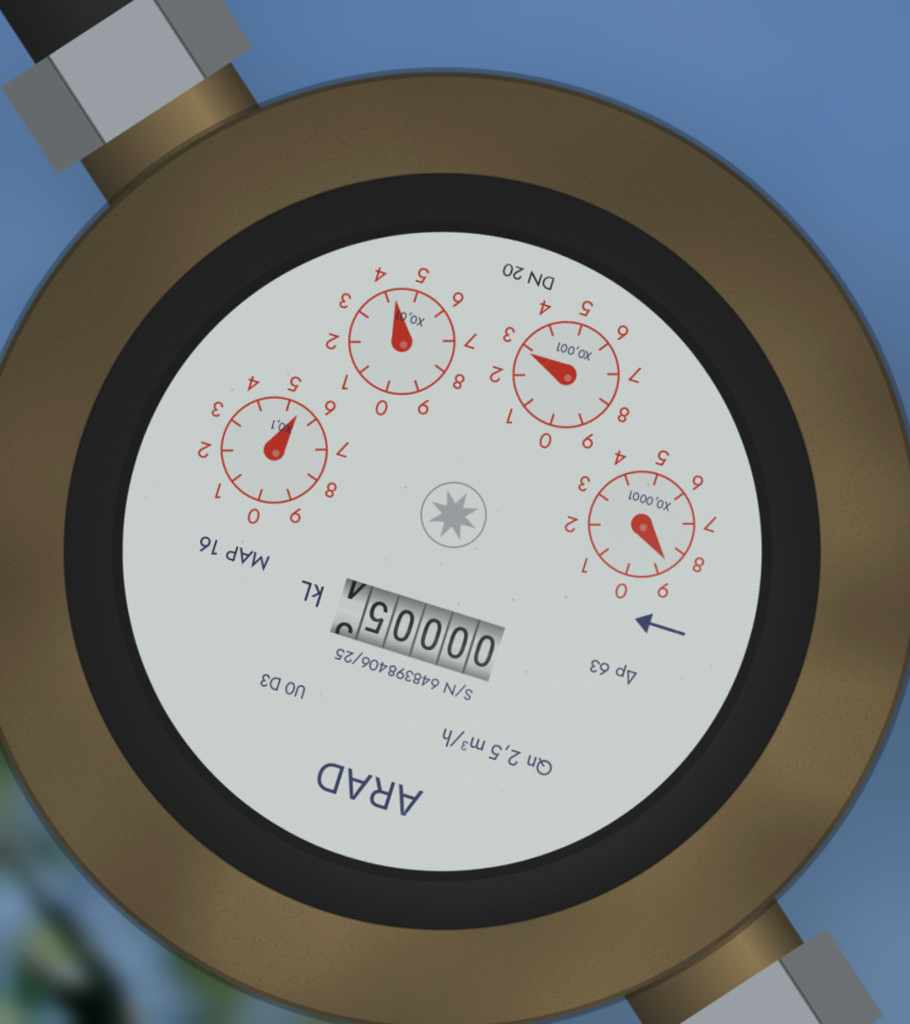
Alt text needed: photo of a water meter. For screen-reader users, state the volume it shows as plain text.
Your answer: 53.5428 kL
